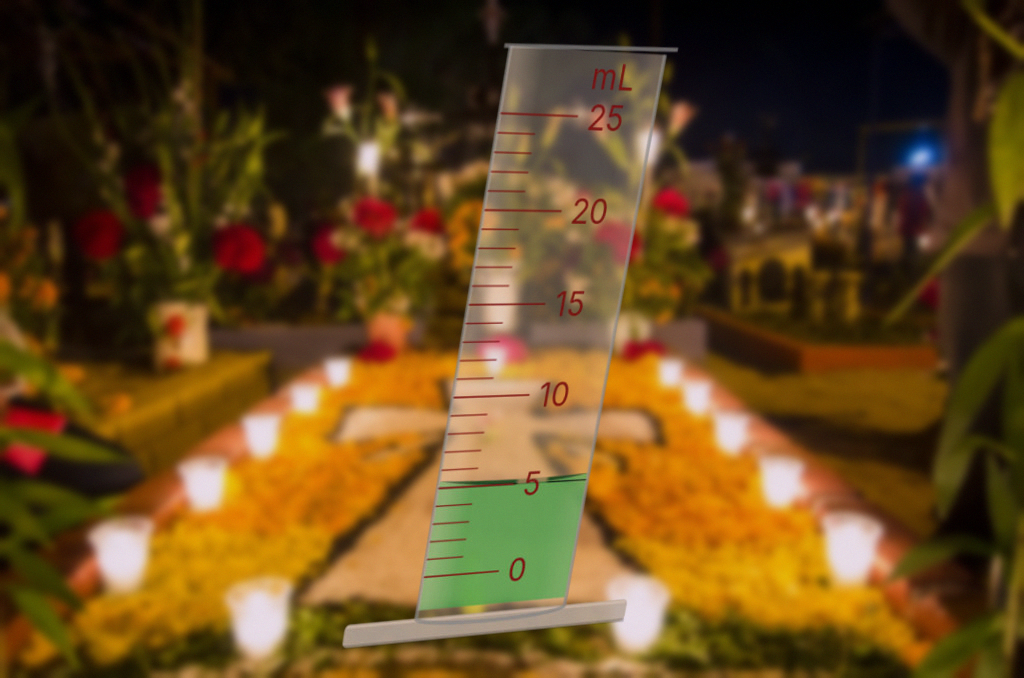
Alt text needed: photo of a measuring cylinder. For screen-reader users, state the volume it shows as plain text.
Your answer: 5 mL
